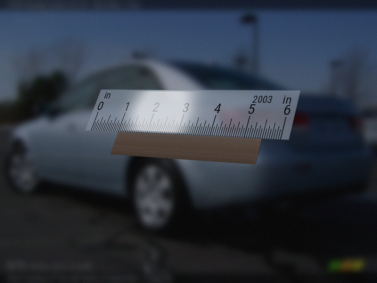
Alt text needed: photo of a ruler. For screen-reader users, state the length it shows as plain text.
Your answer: 4.5 in
